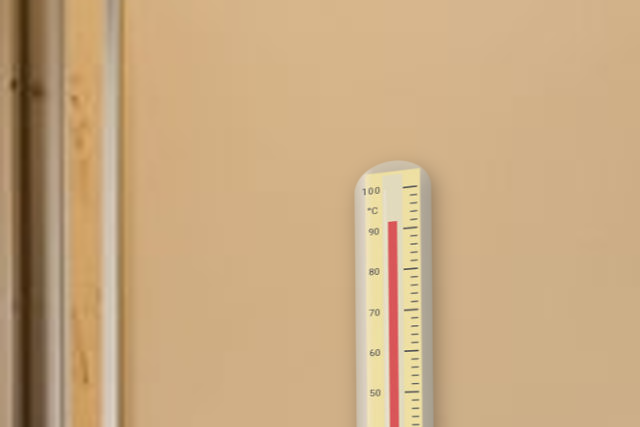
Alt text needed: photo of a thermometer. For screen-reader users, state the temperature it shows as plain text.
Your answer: 92 °C
